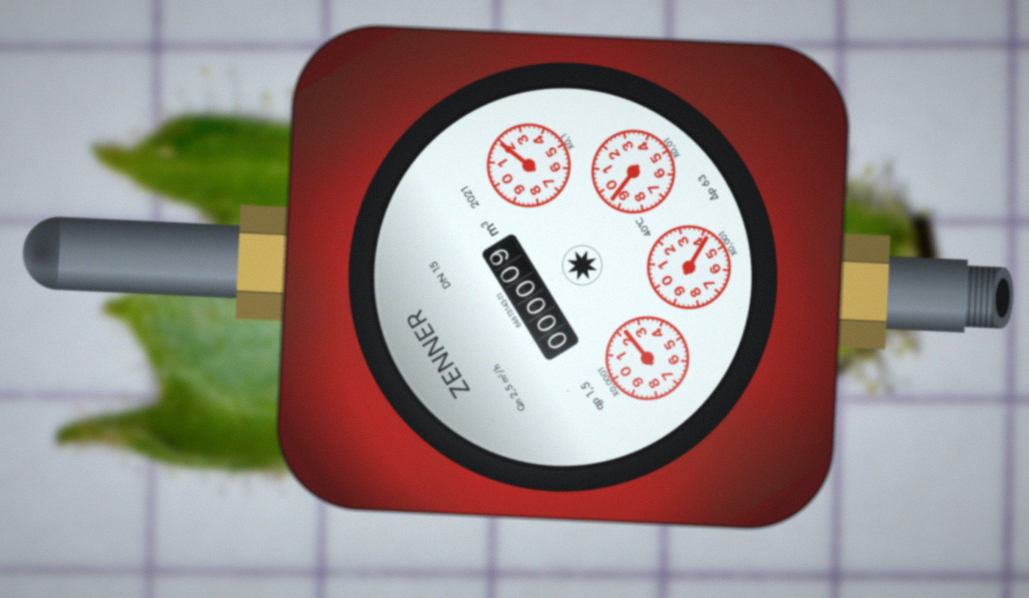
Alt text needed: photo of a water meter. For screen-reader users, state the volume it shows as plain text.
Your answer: 9.1942 m³
